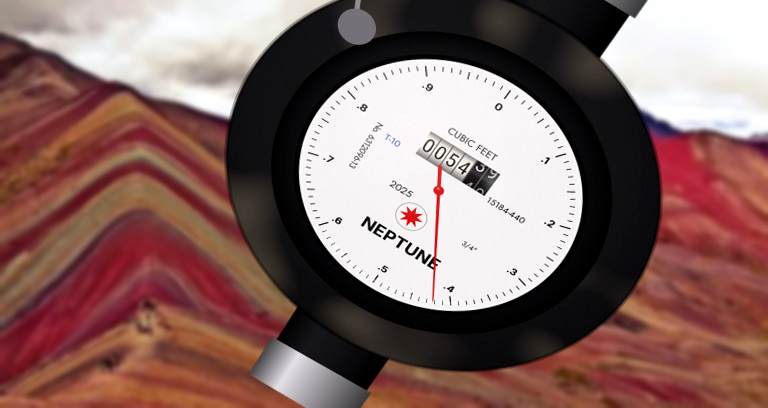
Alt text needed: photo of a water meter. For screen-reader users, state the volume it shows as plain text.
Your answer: 5439.42 ft³
